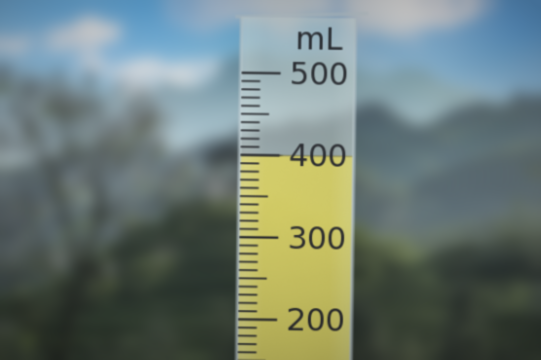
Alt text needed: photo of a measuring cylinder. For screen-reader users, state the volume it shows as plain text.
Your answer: 400 mL
